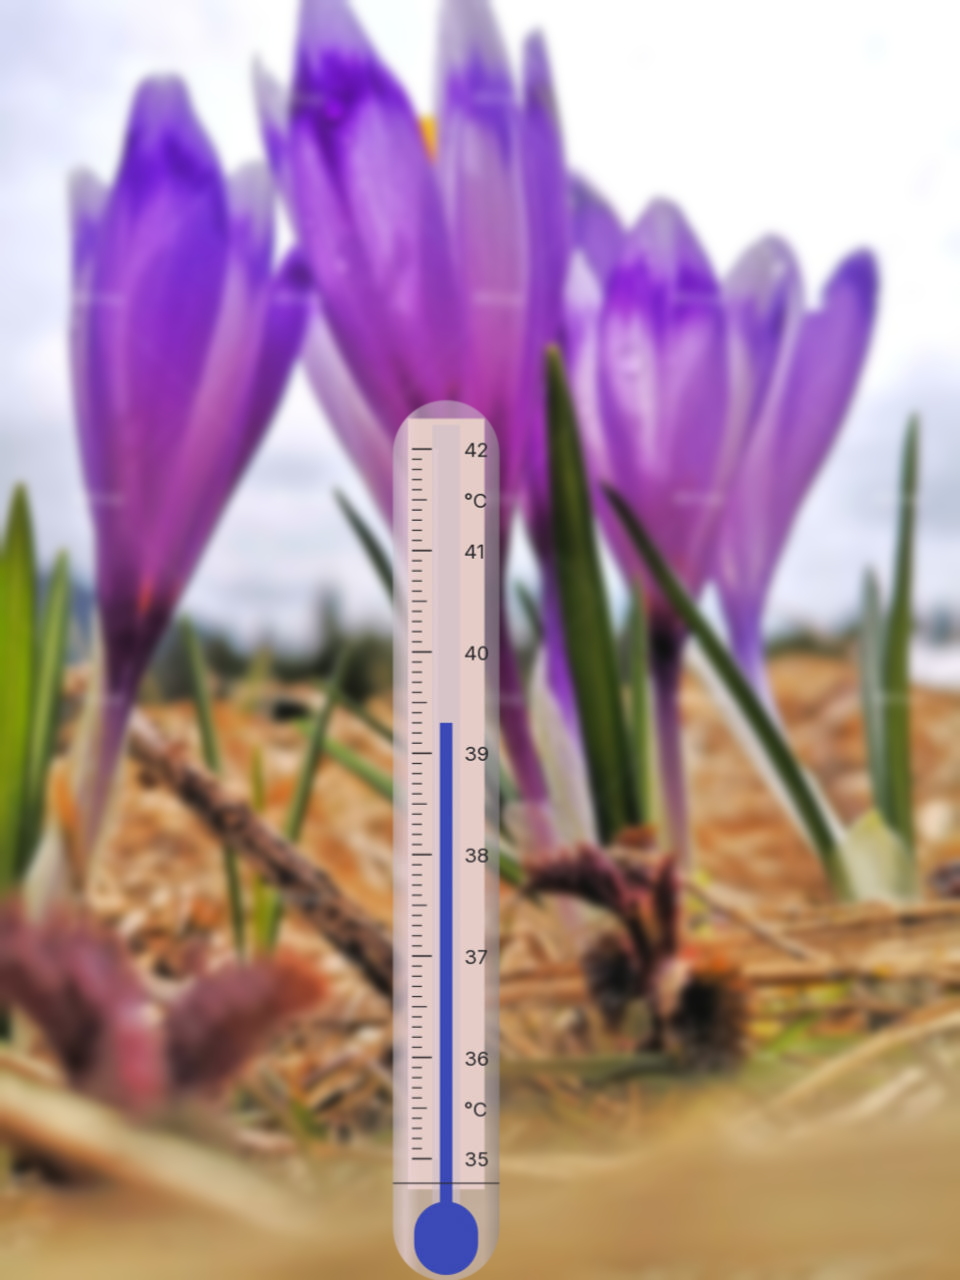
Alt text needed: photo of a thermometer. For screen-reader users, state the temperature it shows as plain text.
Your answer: 39.3 °C
